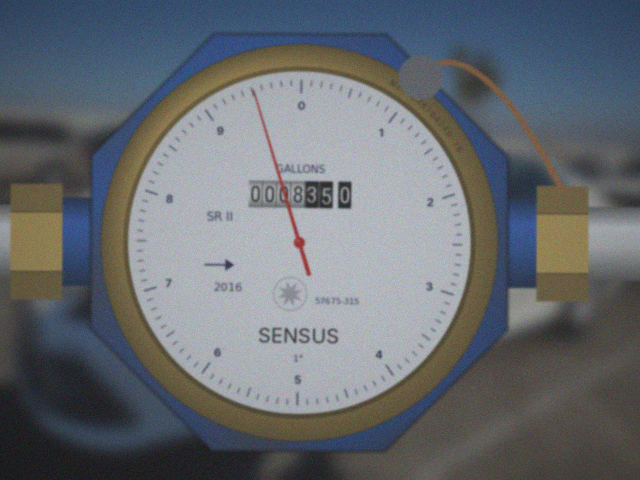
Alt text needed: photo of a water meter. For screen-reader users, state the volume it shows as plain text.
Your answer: 8349.5 gal
